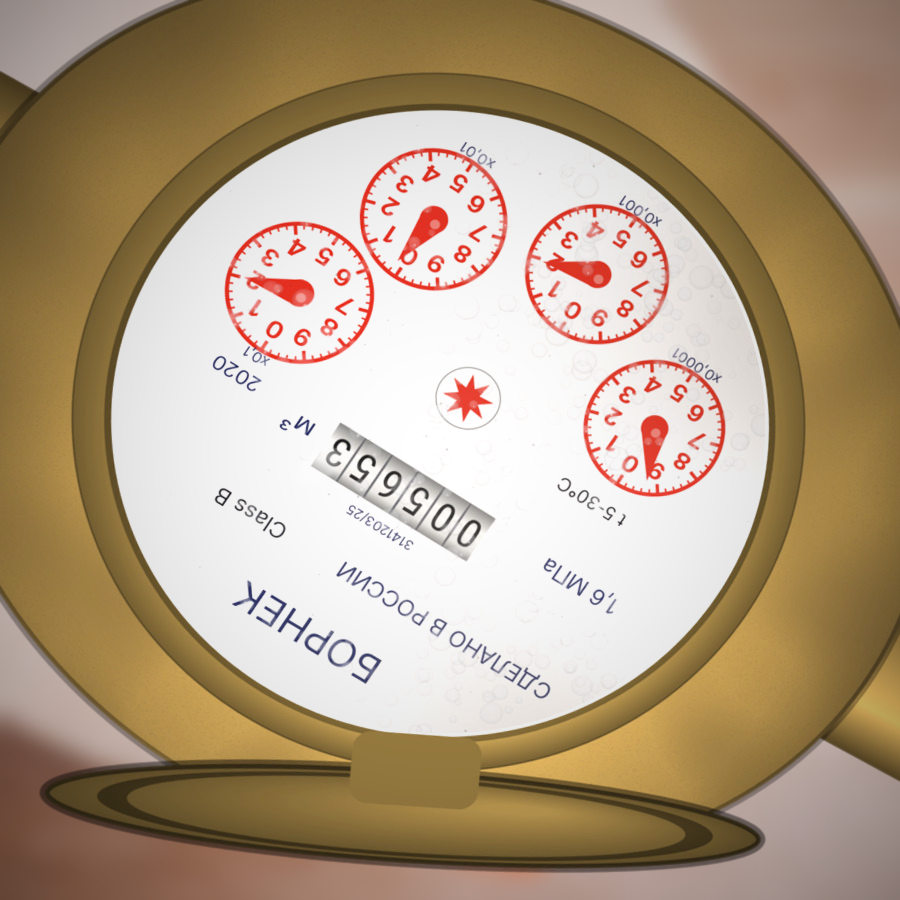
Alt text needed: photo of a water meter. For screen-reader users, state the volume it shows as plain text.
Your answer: 5653.2019 m³
